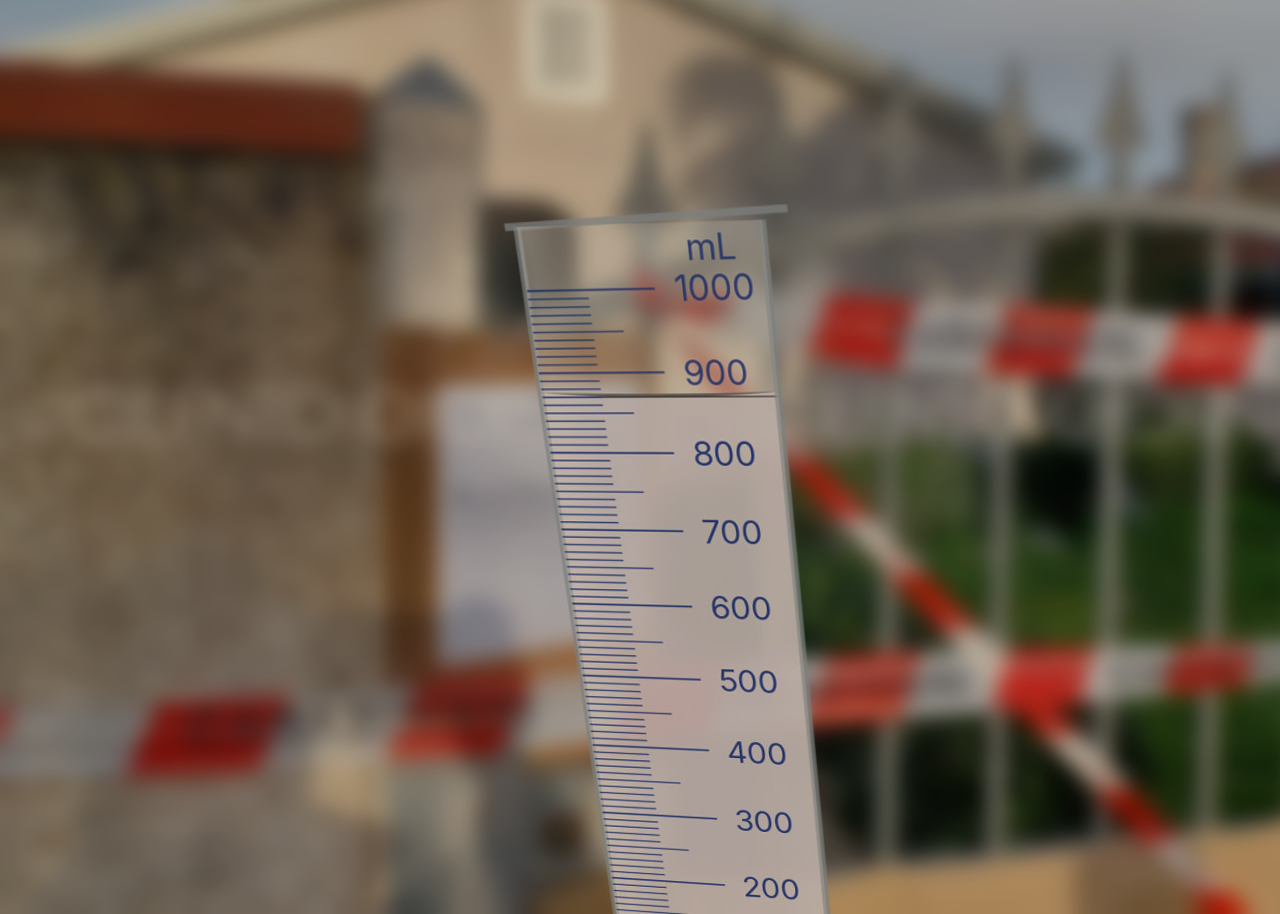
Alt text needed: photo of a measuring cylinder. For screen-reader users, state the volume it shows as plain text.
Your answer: 870 mL
